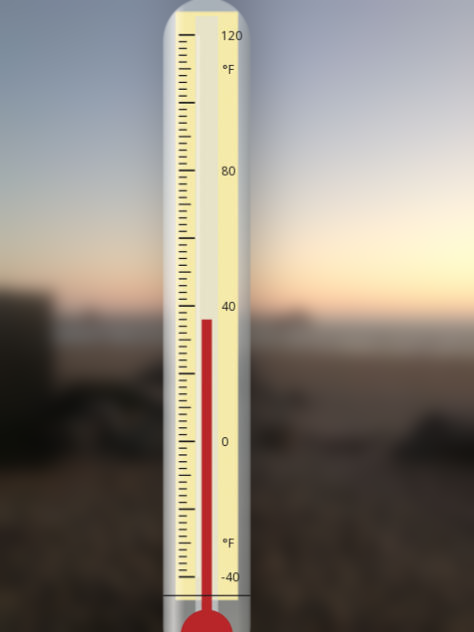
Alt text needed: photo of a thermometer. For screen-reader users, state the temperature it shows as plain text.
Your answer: 36 °F
